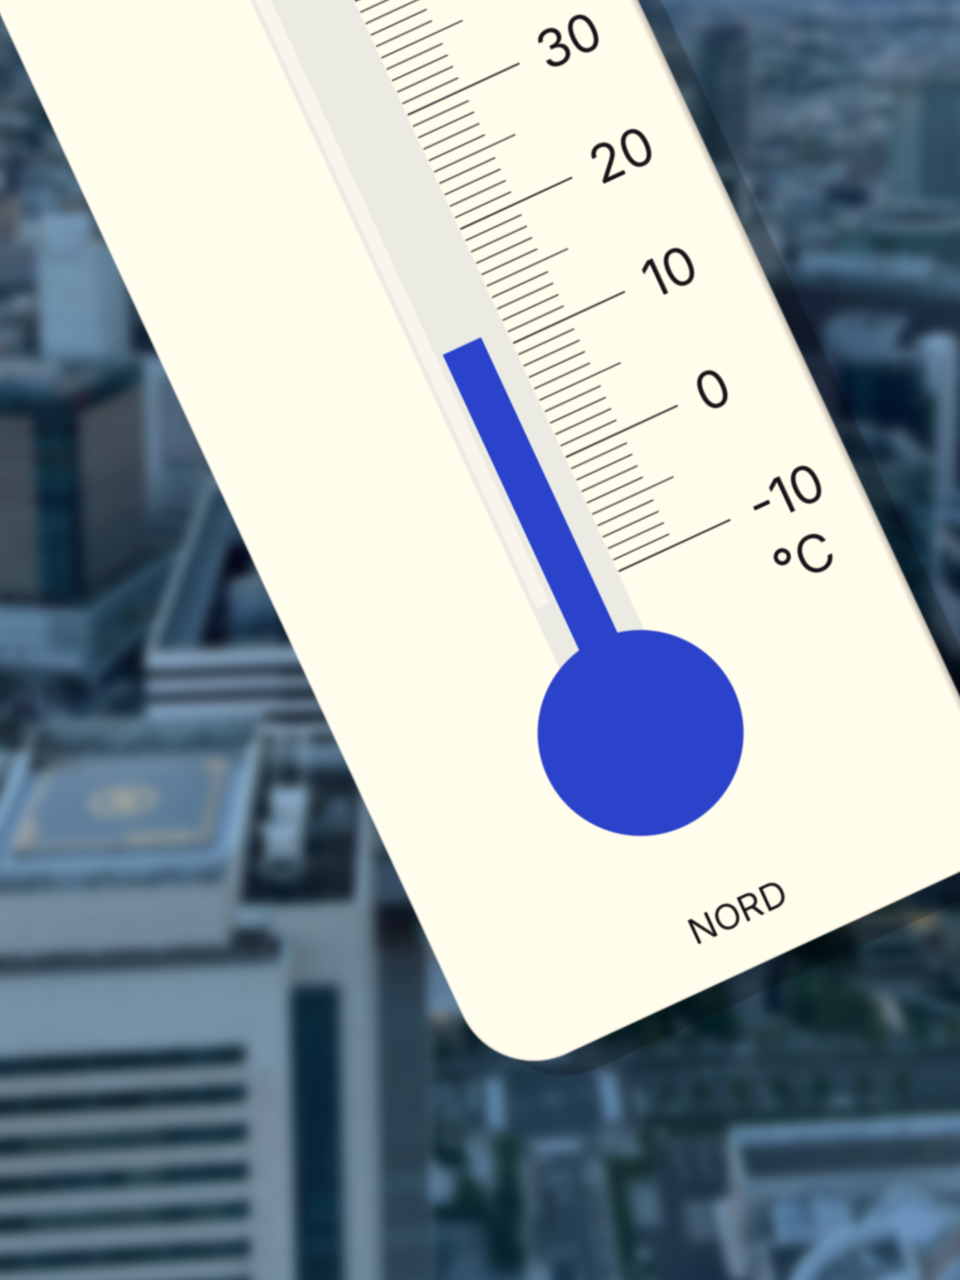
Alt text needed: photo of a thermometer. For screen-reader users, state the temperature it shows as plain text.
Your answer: 11.5 °C
